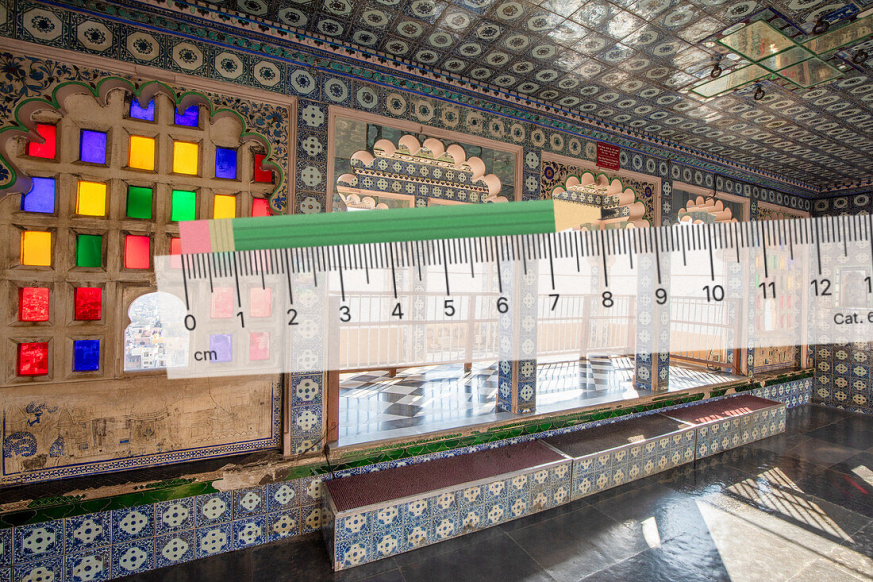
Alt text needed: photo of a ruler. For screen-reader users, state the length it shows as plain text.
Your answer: 8.3 cm
